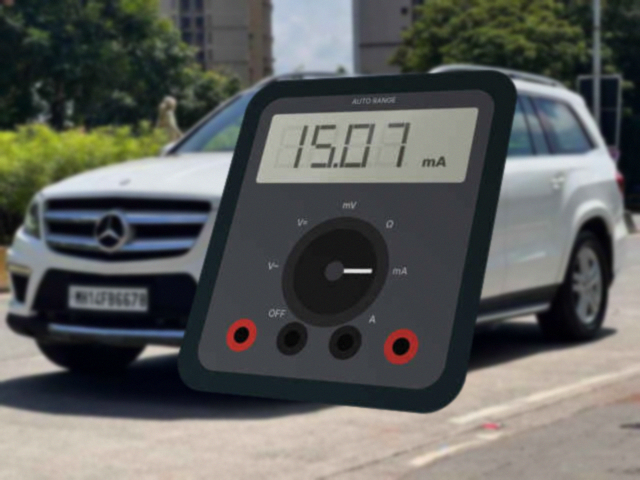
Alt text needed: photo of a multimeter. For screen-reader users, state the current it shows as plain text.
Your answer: 15.07 mA
